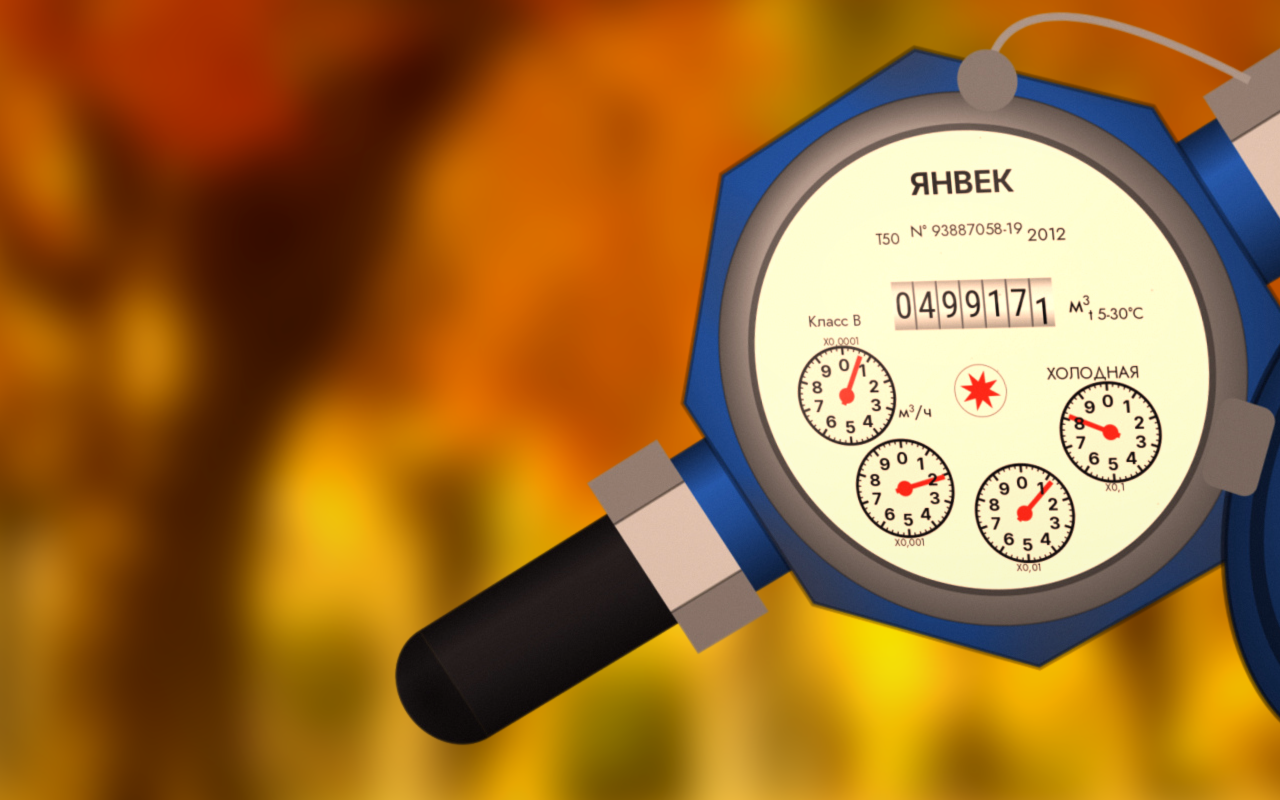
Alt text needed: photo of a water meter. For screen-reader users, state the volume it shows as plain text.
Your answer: 499170.8120 m³
